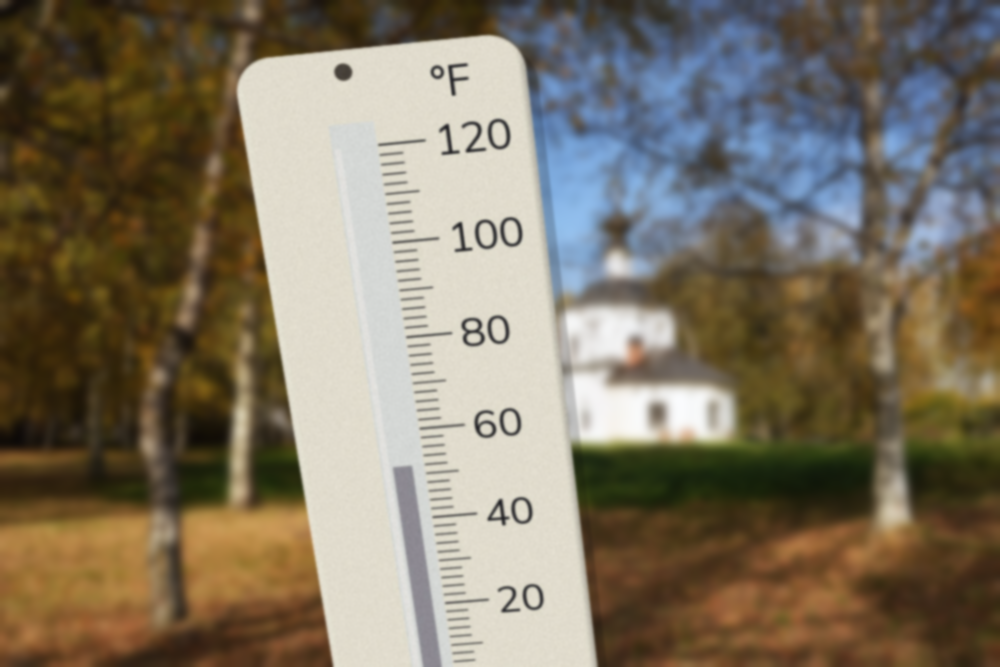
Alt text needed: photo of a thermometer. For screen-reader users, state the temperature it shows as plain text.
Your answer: 52 °F
